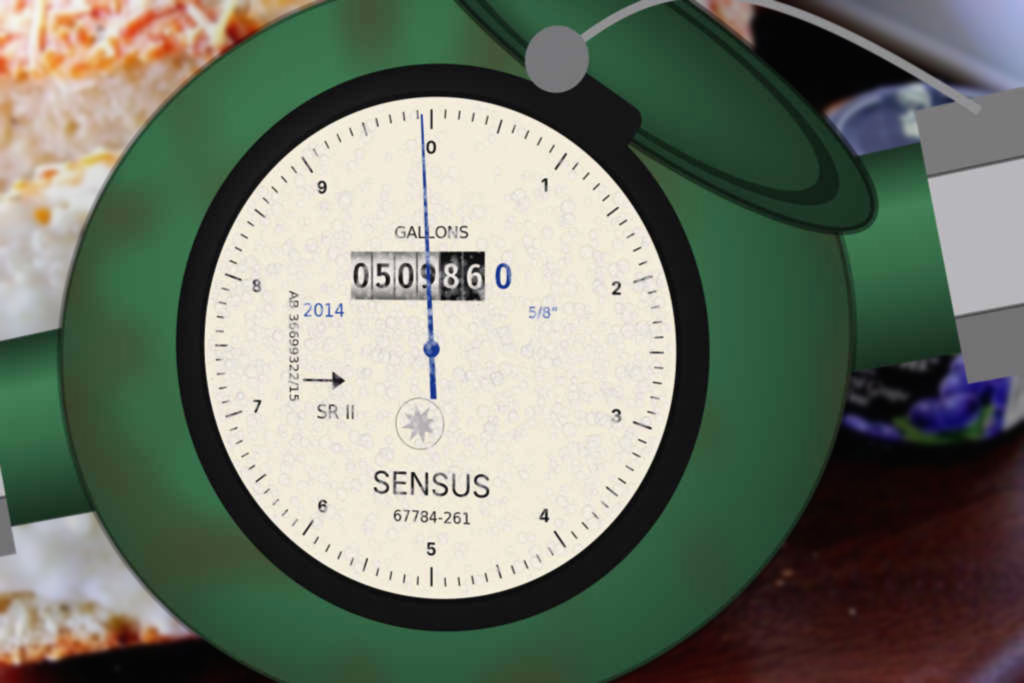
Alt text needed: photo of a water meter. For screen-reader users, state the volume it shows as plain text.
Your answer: 509859.9 gal
